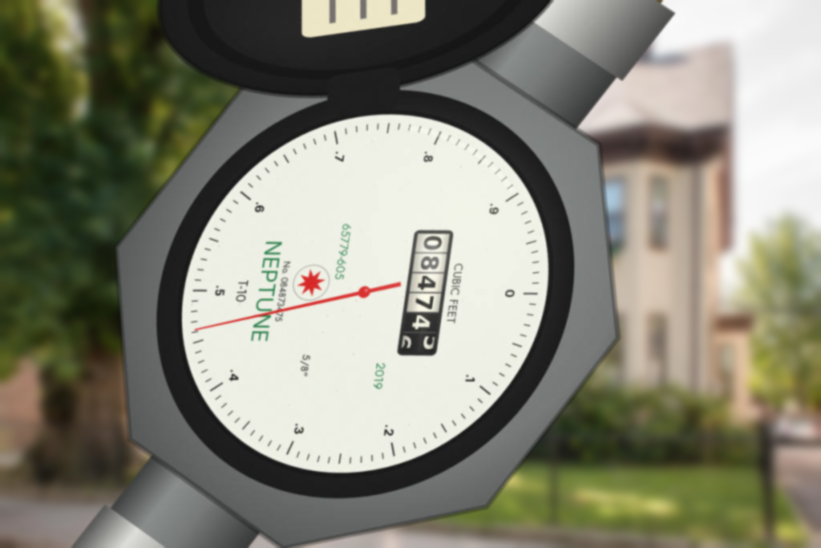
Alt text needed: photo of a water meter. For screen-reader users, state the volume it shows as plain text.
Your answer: 84745.46 ft³
